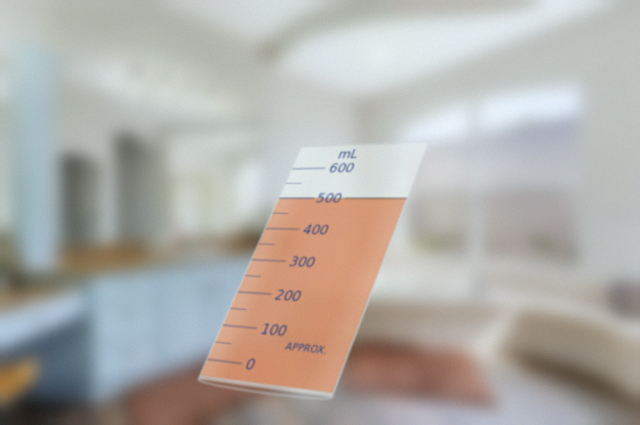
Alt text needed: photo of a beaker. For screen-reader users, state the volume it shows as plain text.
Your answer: 500 mL
